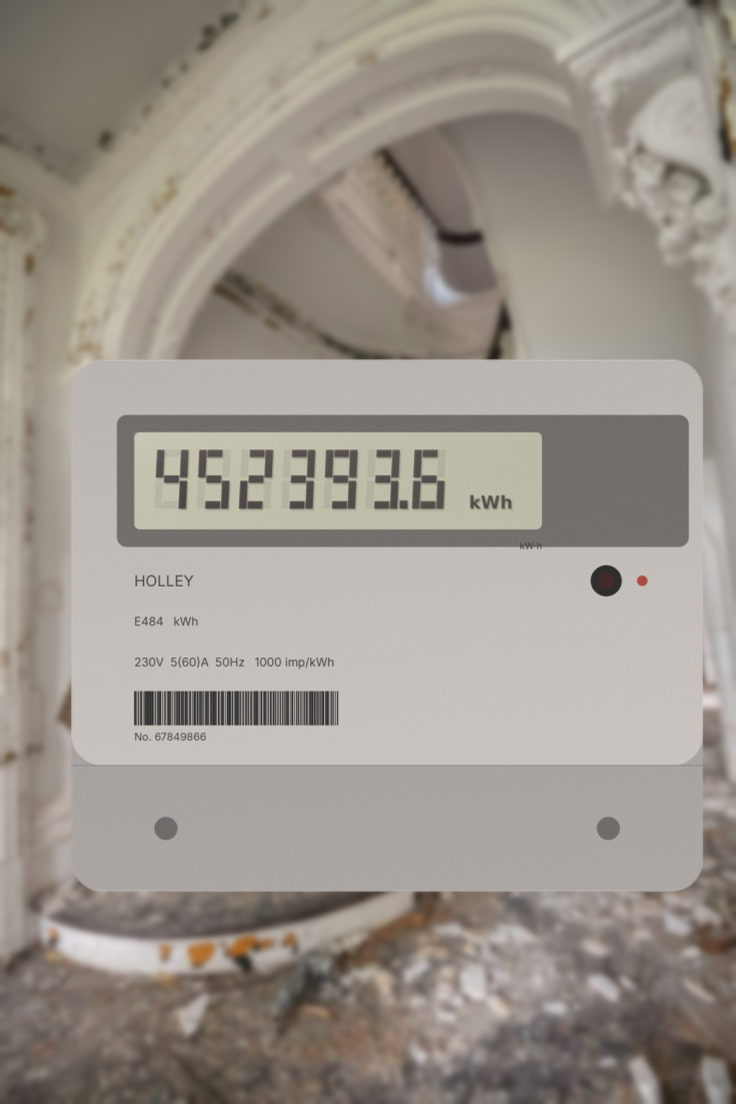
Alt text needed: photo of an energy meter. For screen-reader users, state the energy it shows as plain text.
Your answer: 452393.6 kWh
